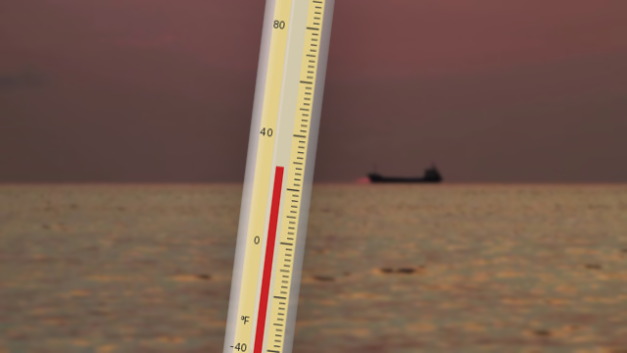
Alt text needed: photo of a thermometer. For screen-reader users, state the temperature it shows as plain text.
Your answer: 28 °F
